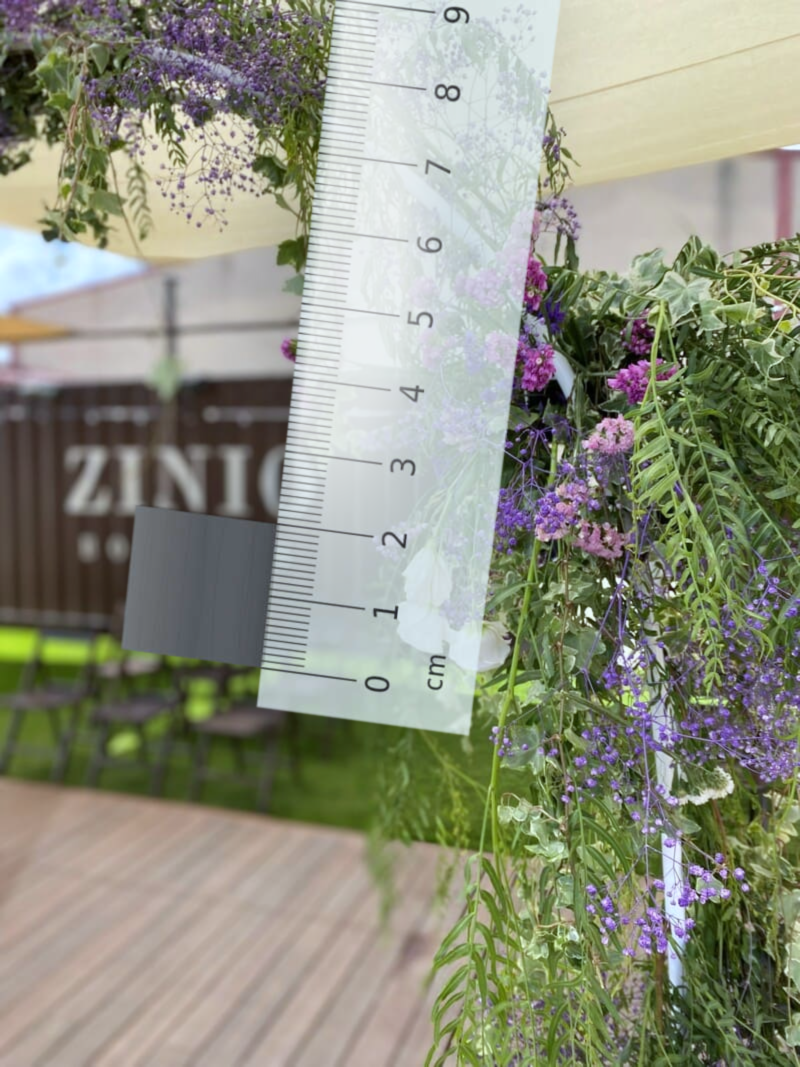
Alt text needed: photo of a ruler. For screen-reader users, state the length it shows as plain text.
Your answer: 2 cm
